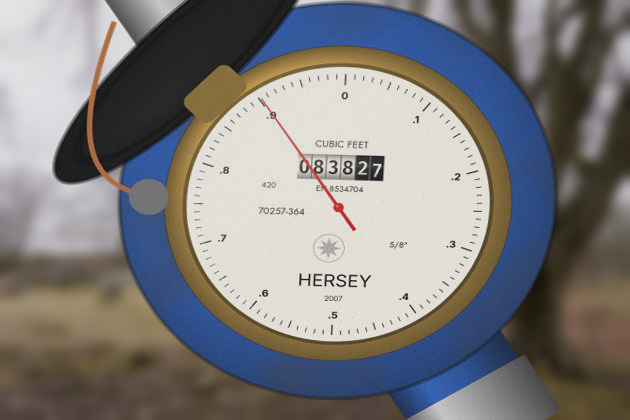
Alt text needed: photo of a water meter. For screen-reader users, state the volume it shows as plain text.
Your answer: 83826.90 ft³
